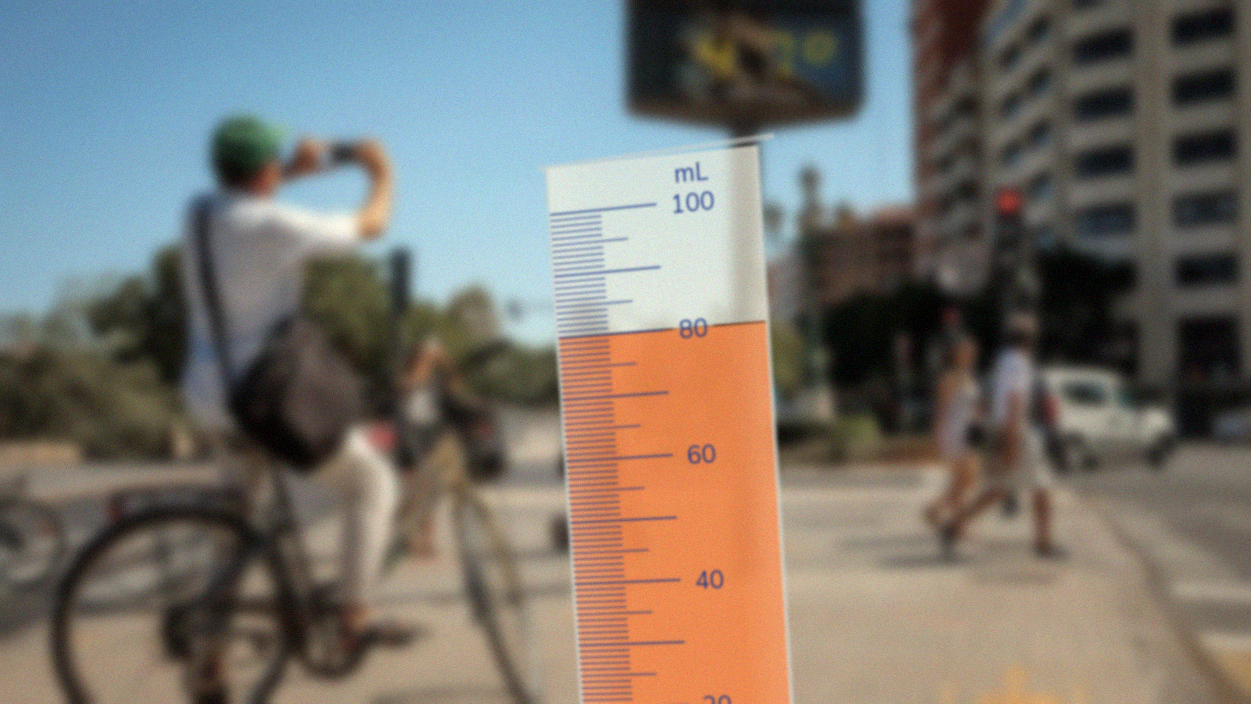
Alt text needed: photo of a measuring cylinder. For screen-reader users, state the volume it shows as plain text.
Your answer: 80 mL
